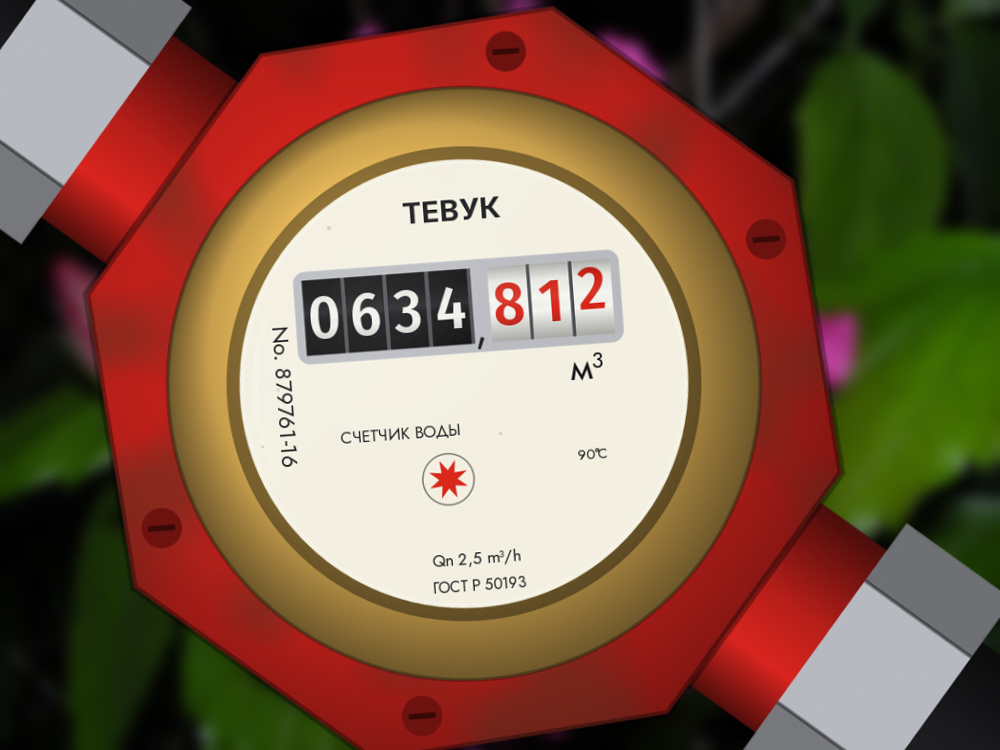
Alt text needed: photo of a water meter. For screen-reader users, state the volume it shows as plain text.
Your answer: 634.812 m³
